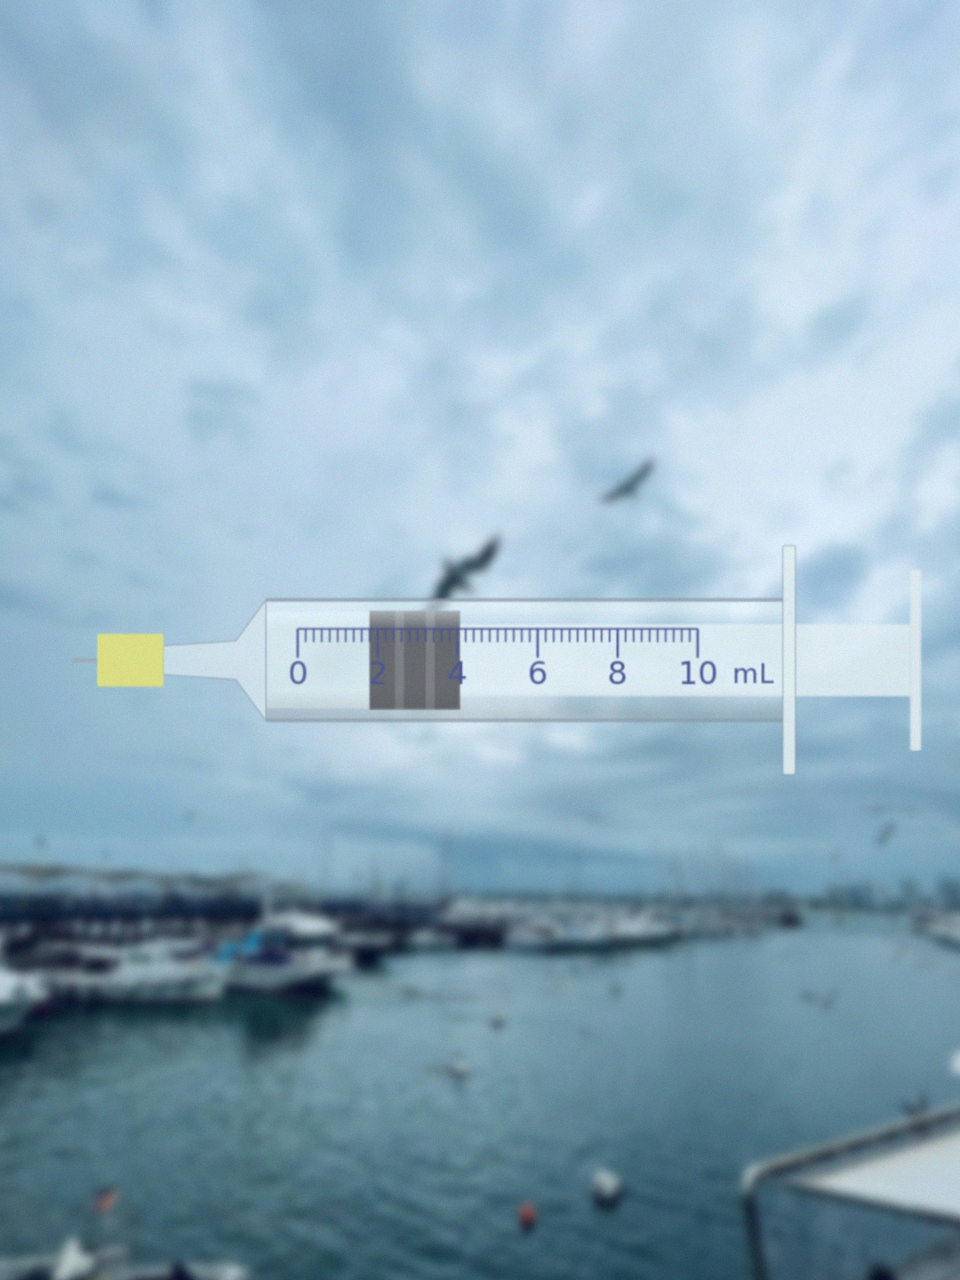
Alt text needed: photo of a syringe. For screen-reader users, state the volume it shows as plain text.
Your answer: 1.8 mL
